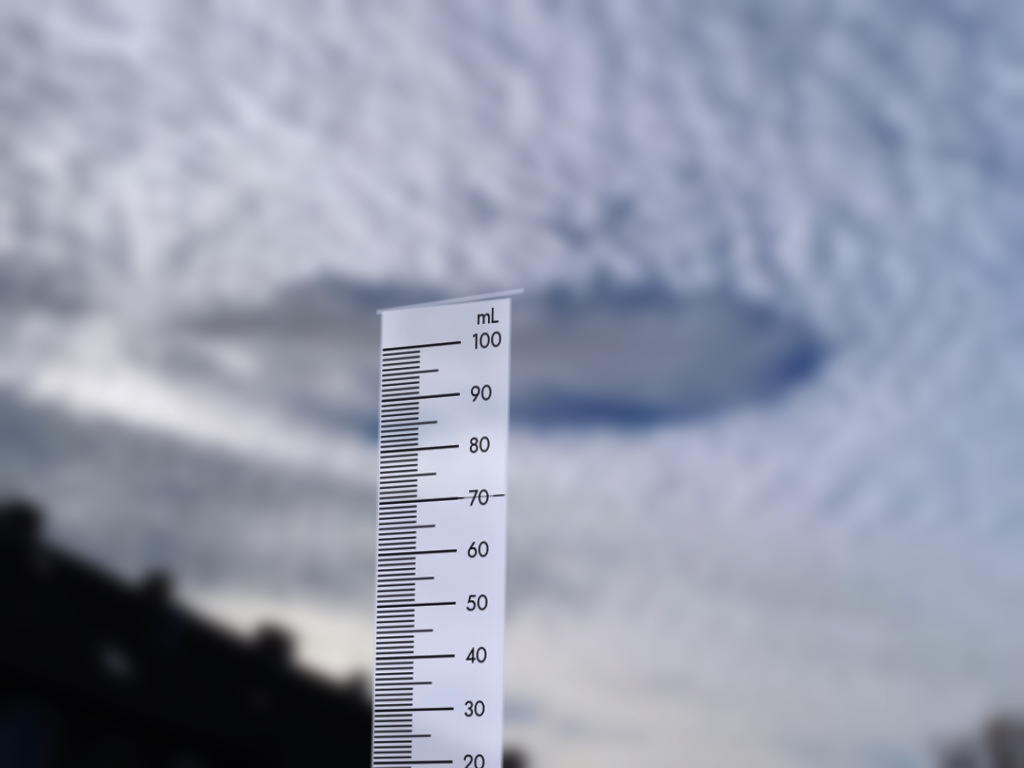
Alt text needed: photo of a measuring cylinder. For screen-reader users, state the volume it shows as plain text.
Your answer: 70 mL
